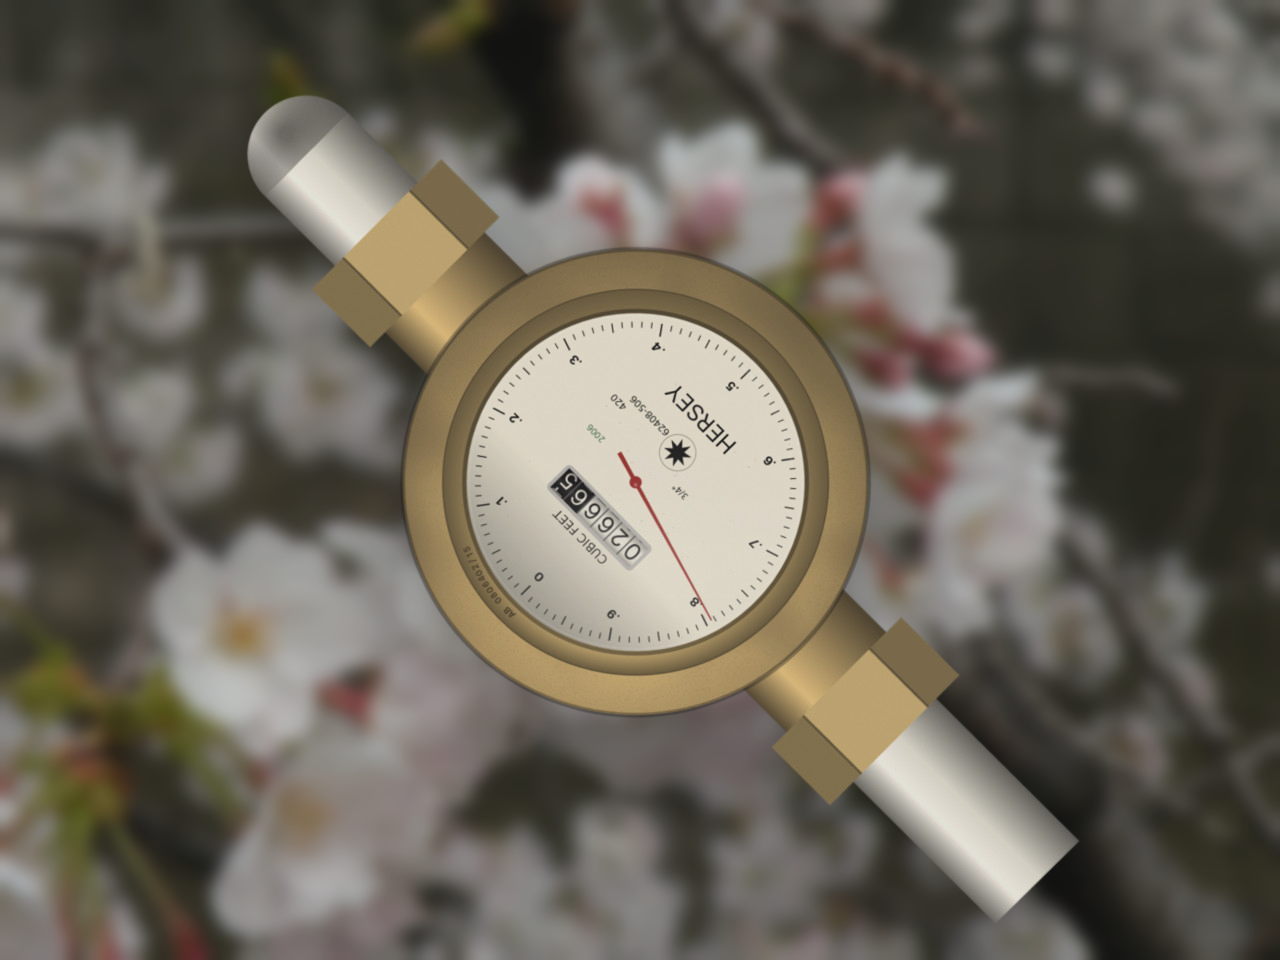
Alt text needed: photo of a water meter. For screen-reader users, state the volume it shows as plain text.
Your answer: 26664.79 ft³
